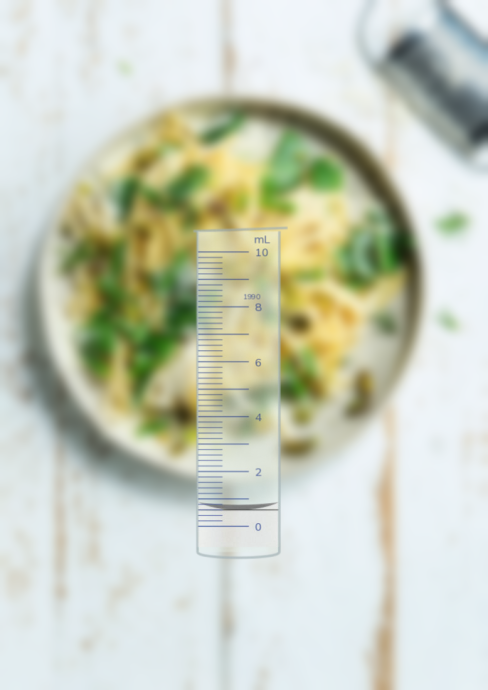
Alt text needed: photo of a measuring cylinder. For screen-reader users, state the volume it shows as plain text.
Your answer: 0.6 mL
